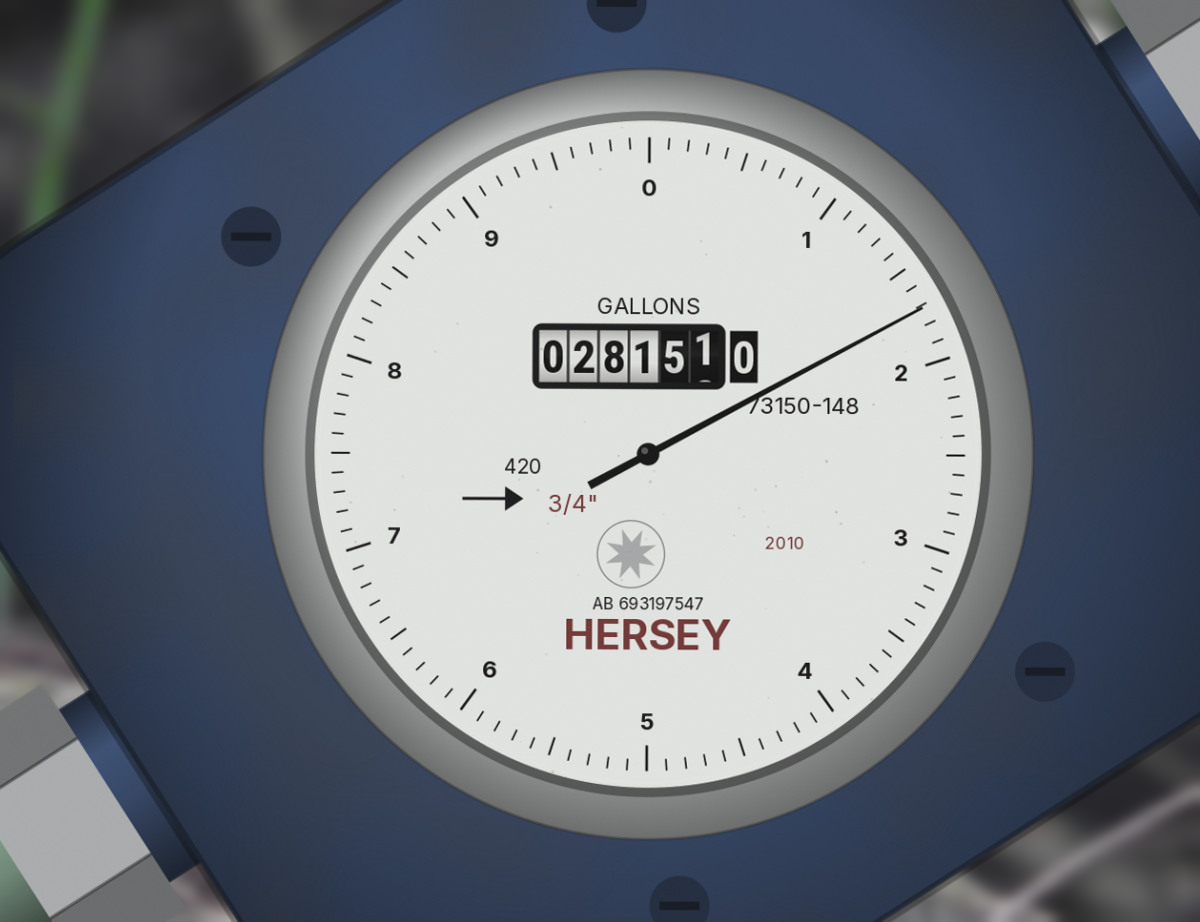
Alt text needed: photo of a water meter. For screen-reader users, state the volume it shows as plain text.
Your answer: 281511.7 gal
